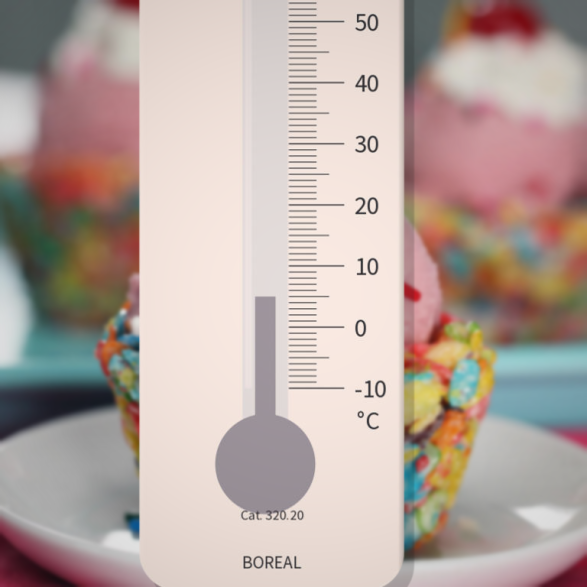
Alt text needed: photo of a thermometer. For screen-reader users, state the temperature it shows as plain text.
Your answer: 5 °C
